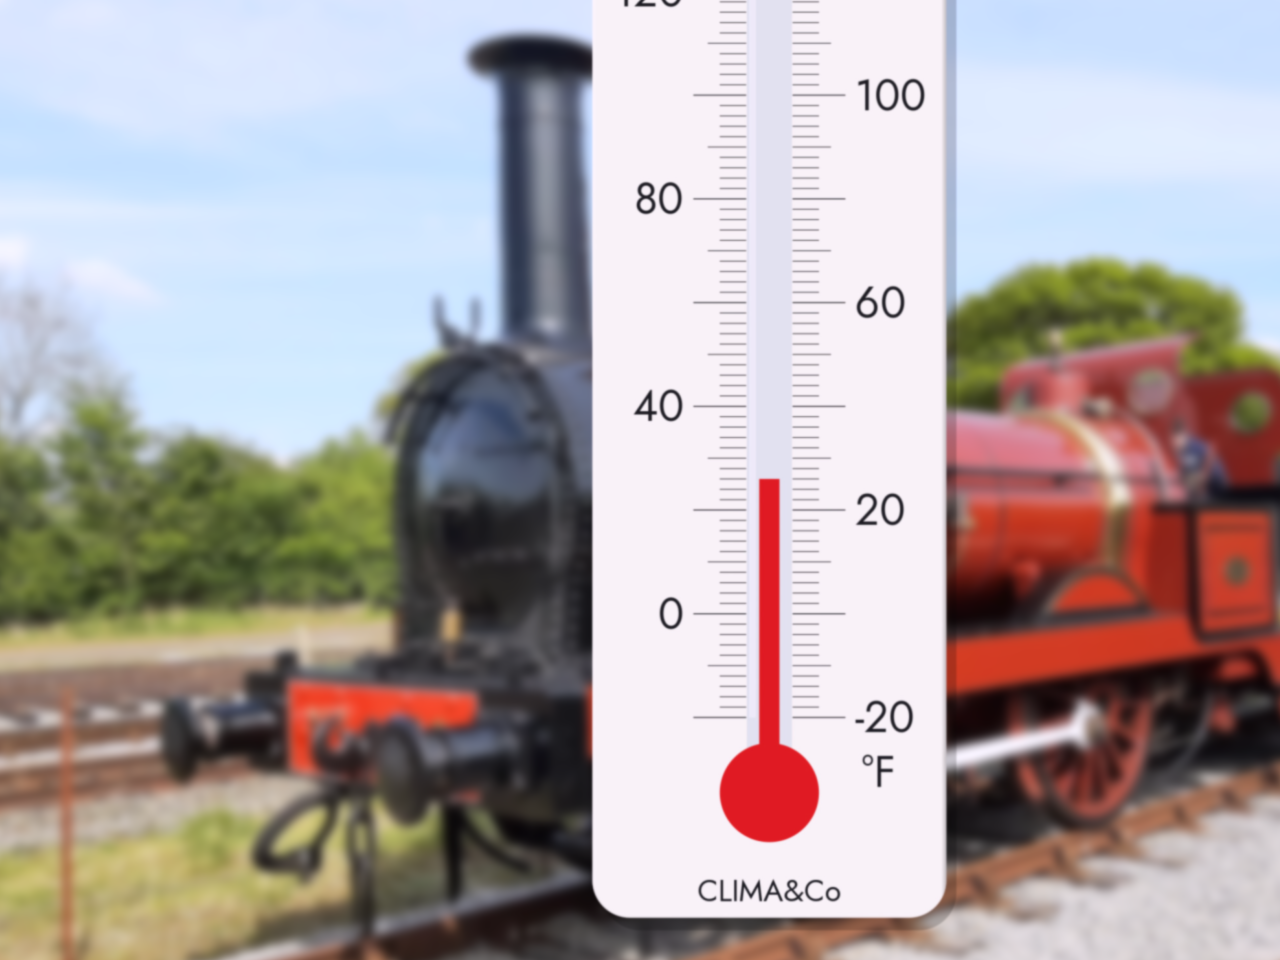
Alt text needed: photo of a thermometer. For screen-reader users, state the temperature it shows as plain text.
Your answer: 26 °F
